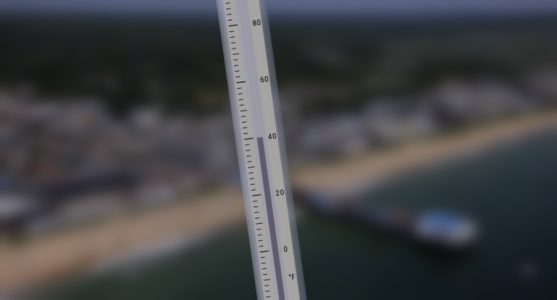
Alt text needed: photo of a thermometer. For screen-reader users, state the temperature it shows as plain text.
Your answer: 40 °F
